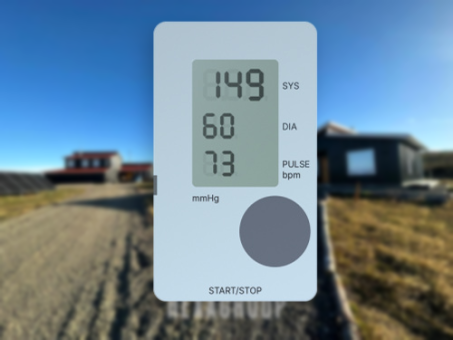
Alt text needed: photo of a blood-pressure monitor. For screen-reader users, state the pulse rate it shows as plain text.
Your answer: 73 bpm
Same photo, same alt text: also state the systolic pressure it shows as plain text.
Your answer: 149 mmHg
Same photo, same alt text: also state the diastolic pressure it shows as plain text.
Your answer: 60 mmHg
